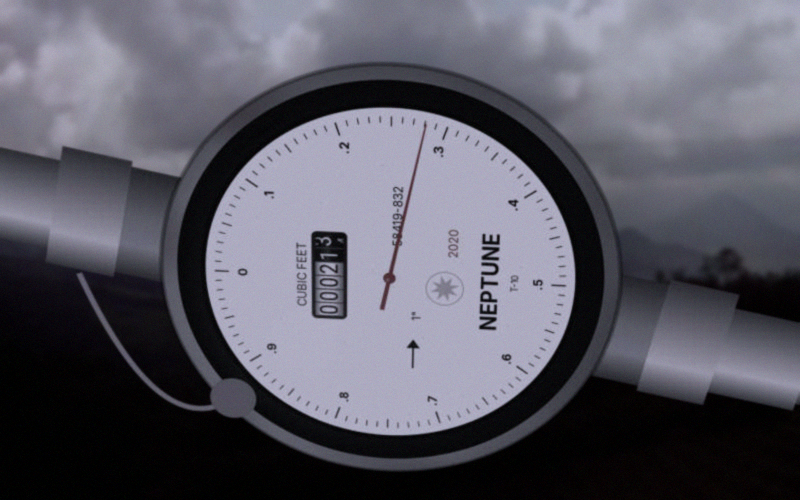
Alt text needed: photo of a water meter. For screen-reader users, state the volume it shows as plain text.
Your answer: 213.28 ft³
